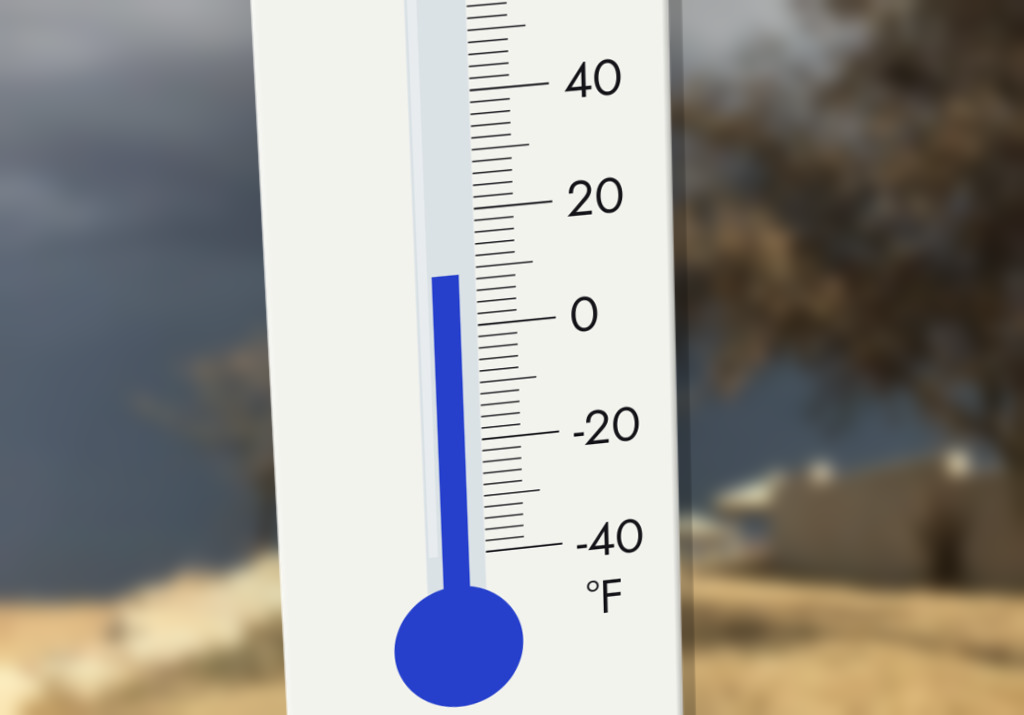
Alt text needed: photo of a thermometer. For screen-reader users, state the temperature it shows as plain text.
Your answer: 9 °F
